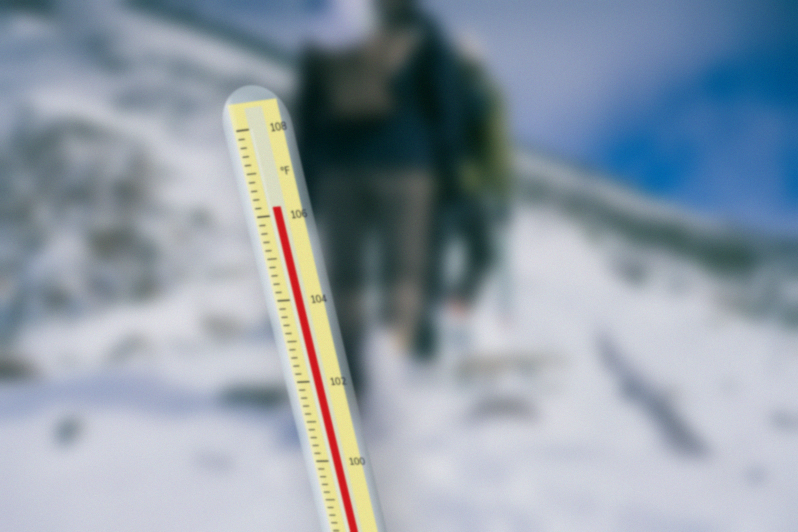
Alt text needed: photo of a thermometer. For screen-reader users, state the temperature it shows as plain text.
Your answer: 106.2 °F
